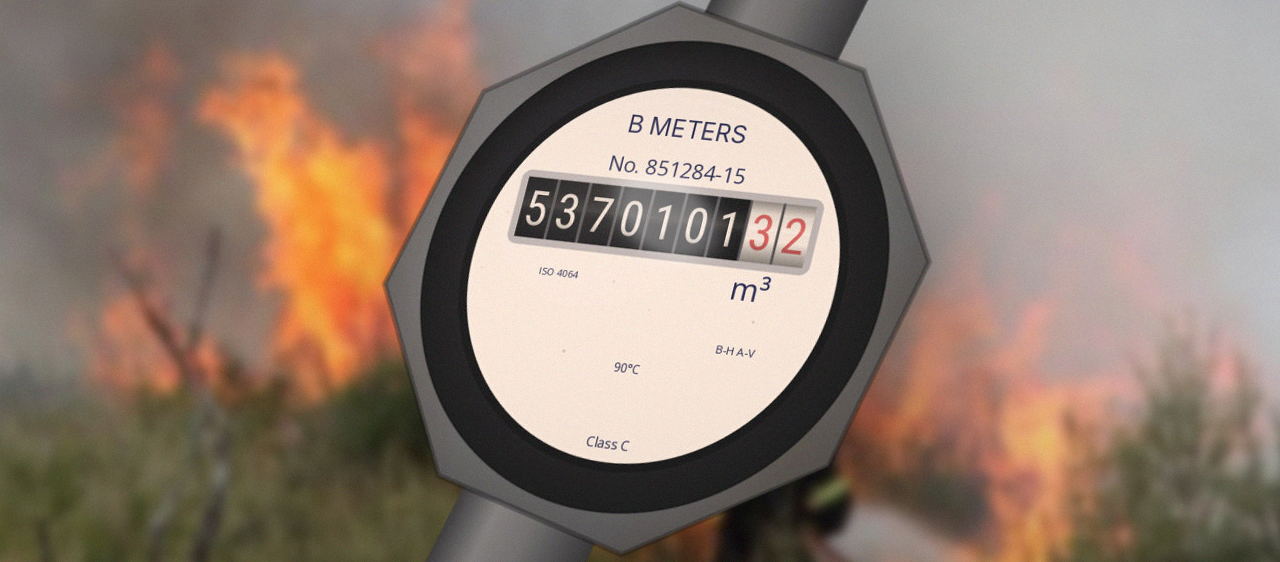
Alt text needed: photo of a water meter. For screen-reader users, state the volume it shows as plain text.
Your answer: 5370101.32 m³
